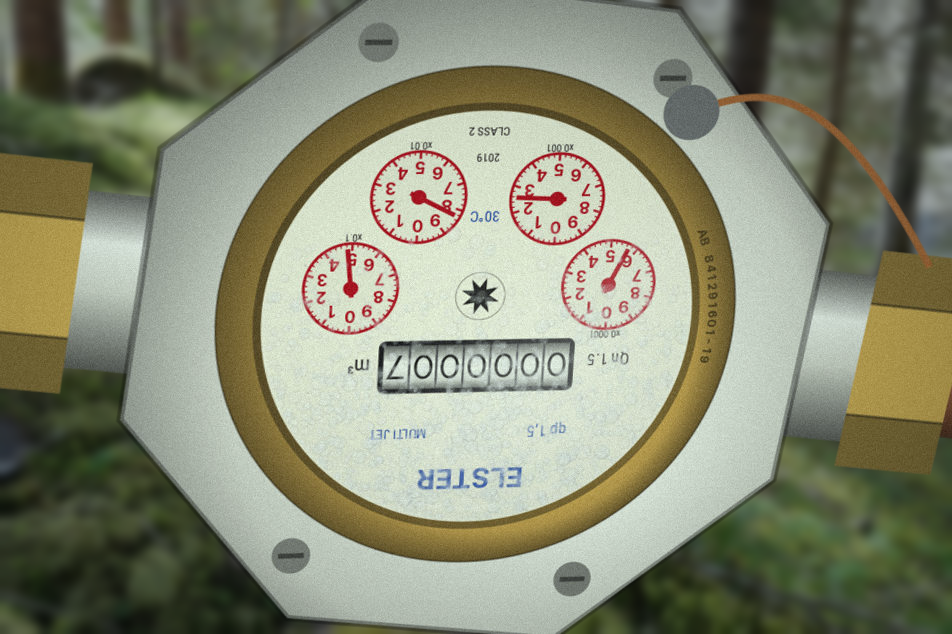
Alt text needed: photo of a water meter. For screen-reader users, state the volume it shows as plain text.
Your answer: 7.4825 m³
